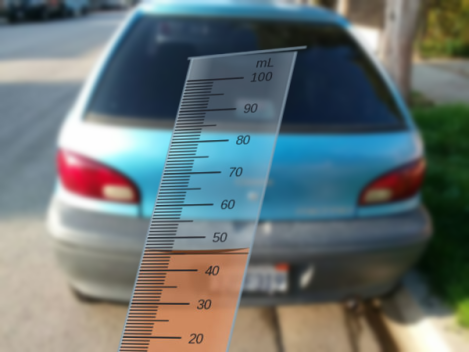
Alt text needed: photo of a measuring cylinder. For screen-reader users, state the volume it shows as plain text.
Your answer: 45 mL
